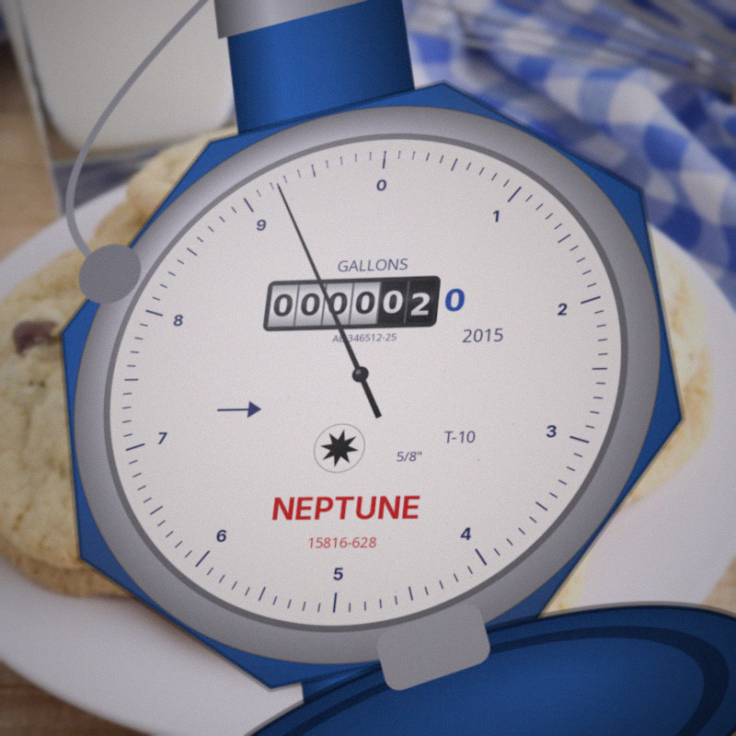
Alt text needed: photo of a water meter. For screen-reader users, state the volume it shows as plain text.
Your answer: 19.2 gal
